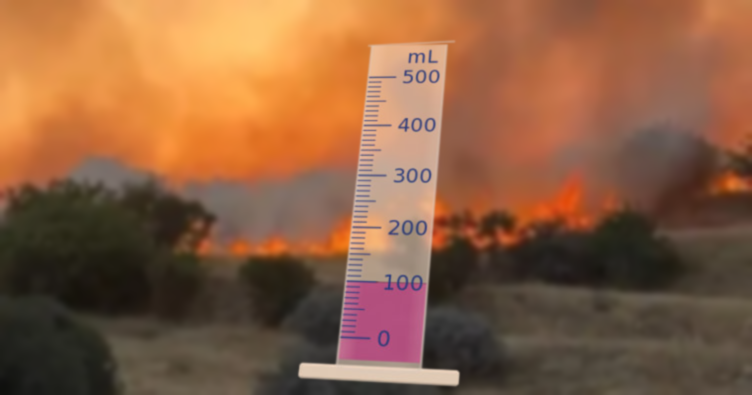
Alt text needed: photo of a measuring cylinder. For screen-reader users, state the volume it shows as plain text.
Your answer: 100 mL
